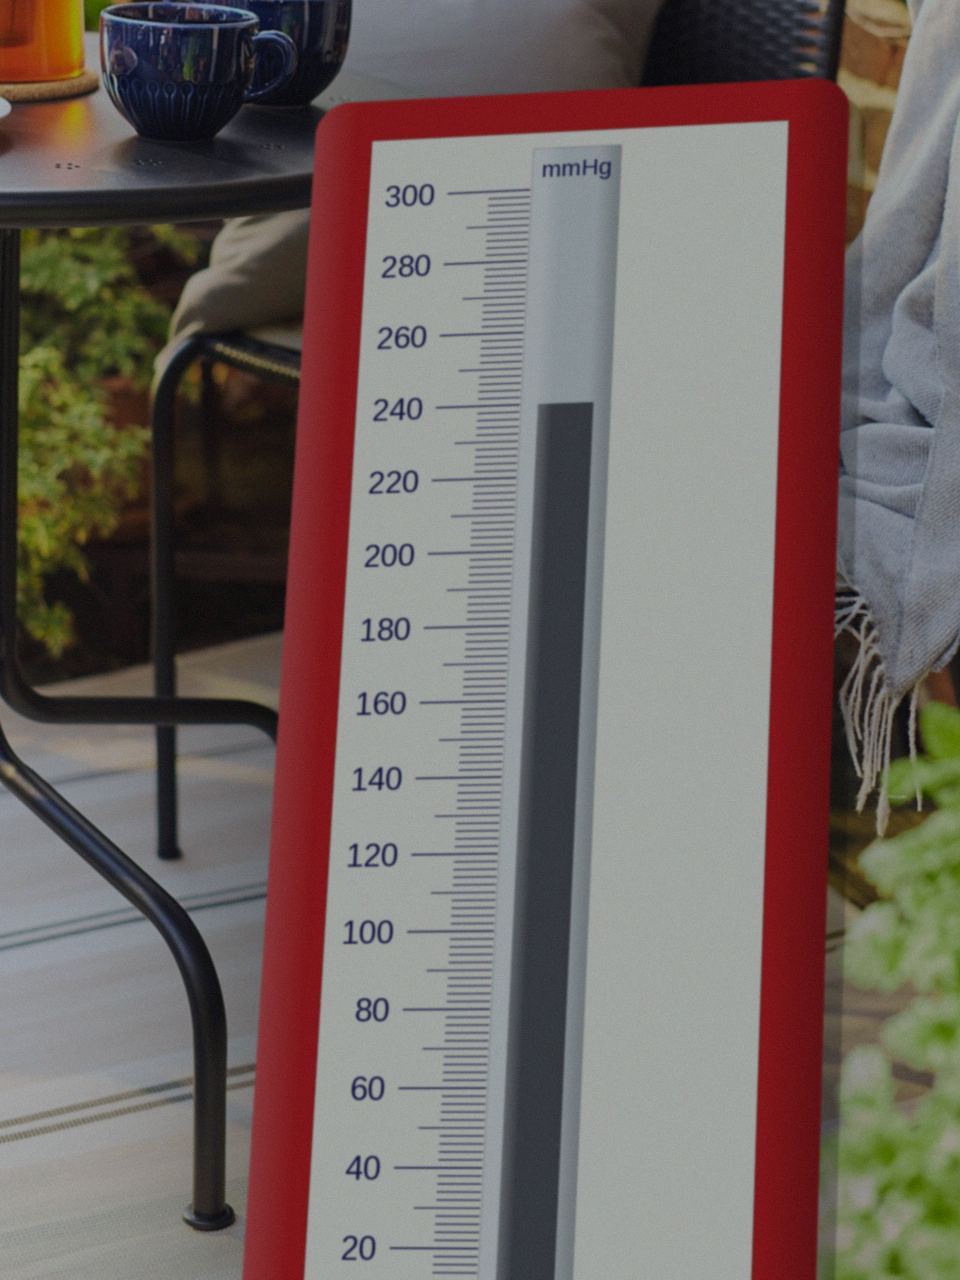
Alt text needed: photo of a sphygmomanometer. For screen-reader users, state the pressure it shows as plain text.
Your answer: 240 mmHg
